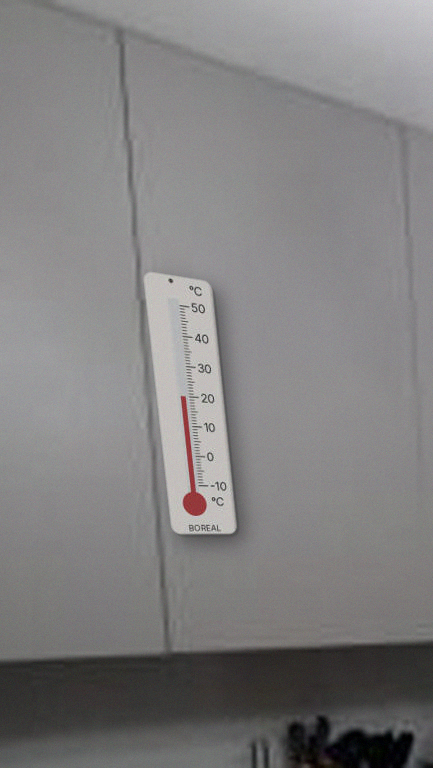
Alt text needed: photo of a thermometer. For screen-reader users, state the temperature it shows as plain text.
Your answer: 20 °C
